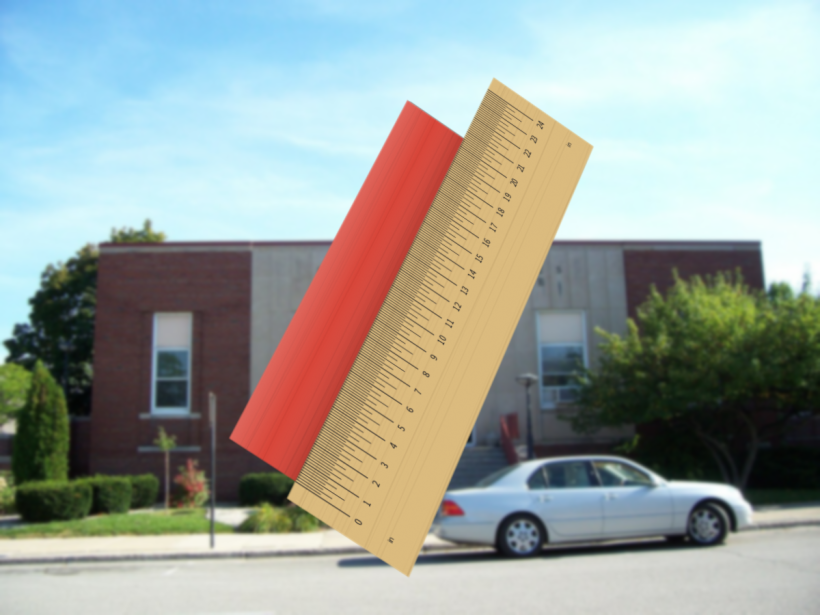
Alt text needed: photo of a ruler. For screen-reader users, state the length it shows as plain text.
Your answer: 20.5 in
